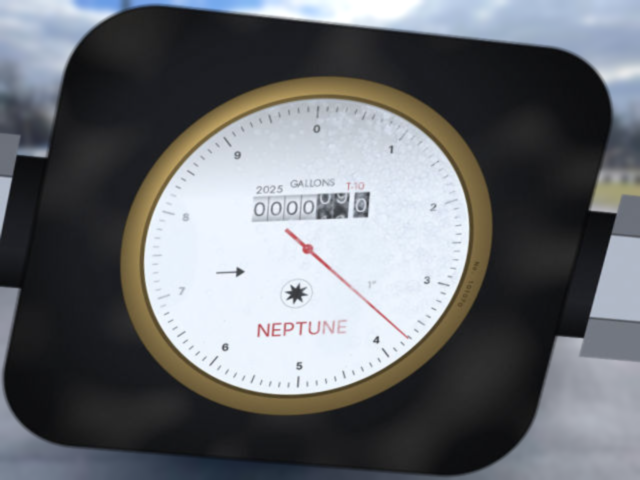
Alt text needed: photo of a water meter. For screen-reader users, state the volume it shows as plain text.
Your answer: 93.7 gal
